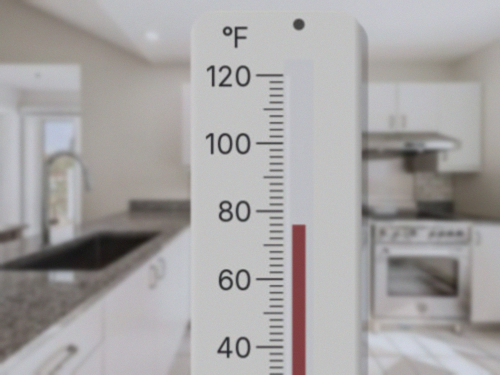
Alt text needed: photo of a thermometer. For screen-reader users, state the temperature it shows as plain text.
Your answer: 76 °F
